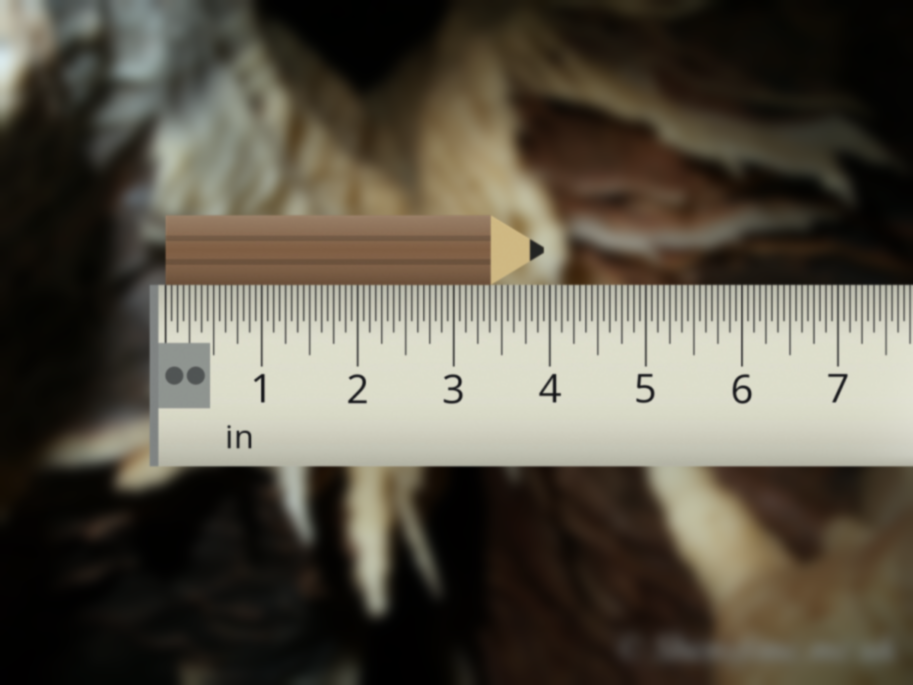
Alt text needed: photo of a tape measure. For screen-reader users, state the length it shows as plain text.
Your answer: 3.9375 in
